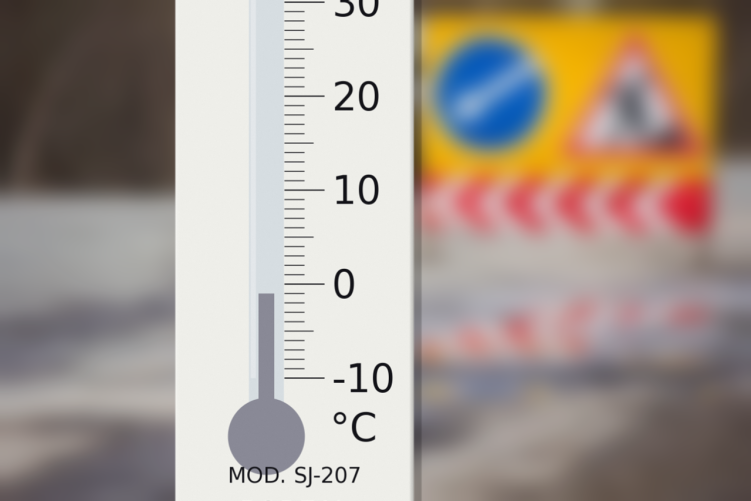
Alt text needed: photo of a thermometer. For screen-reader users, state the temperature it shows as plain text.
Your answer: -1 °C
